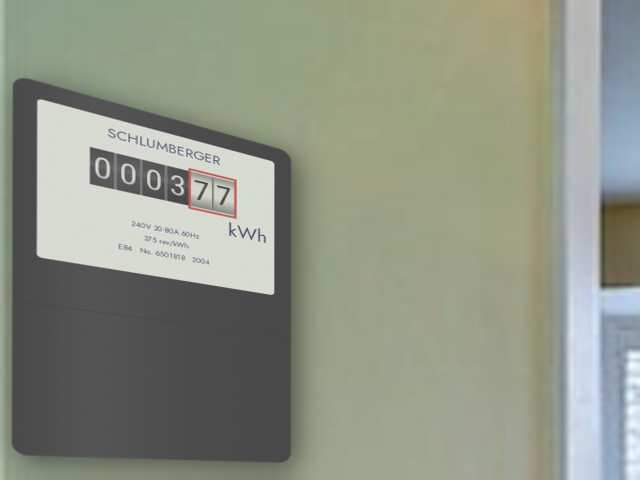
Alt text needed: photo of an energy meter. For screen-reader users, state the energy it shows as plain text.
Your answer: 3.77 kWh
